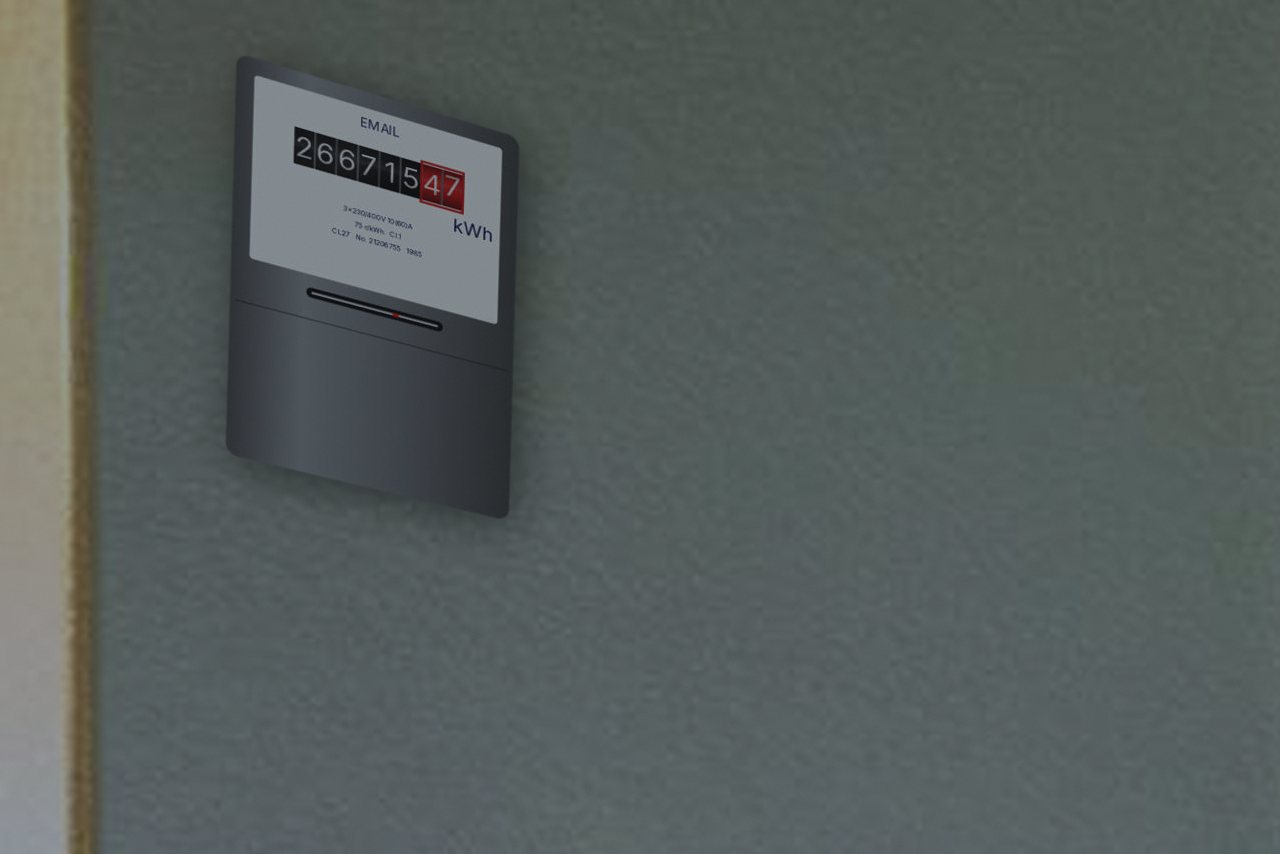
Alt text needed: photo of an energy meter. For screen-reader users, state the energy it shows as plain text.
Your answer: 266715.47 kWh
